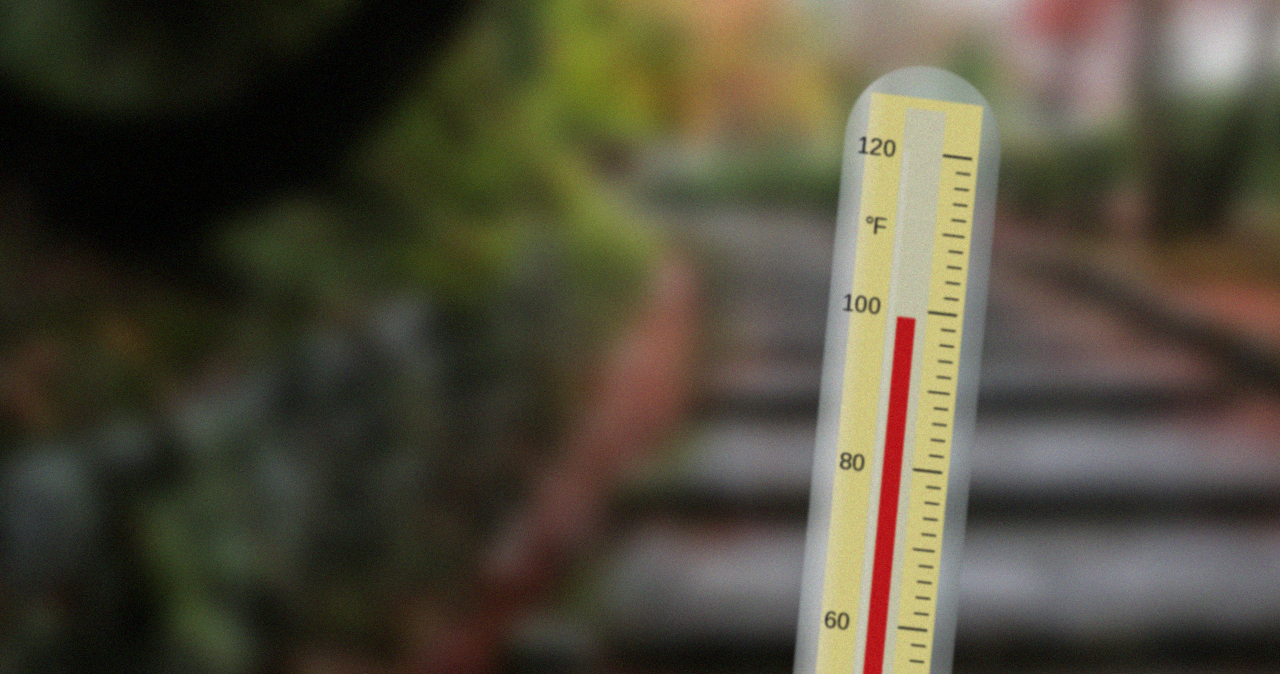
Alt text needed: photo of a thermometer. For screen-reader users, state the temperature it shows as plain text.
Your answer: 99 °F
